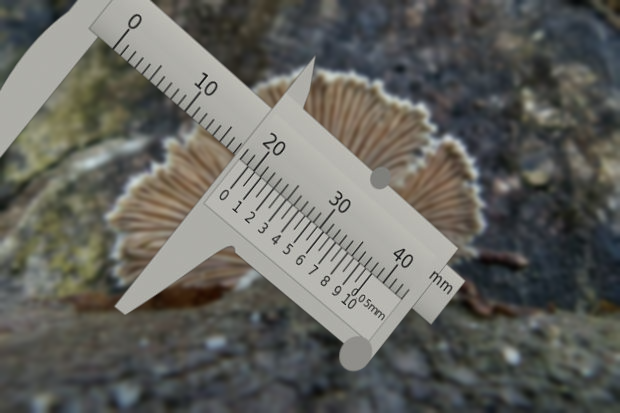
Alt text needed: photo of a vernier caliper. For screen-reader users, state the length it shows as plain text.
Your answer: 19.2 mm
